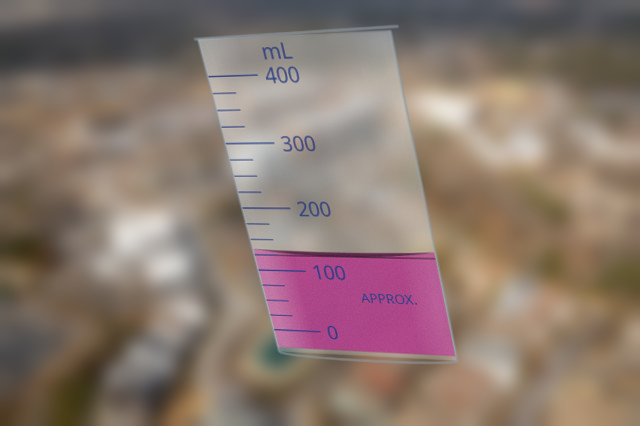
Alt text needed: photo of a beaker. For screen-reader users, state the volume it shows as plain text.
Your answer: 125 mL
